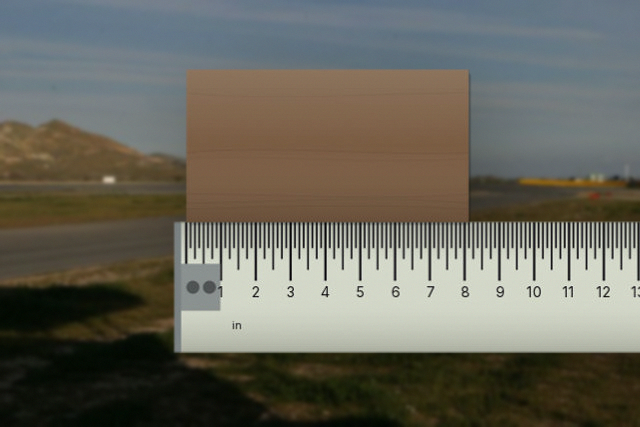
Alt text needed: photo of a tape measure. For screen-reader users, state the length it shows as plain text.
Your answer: 8.125 in
